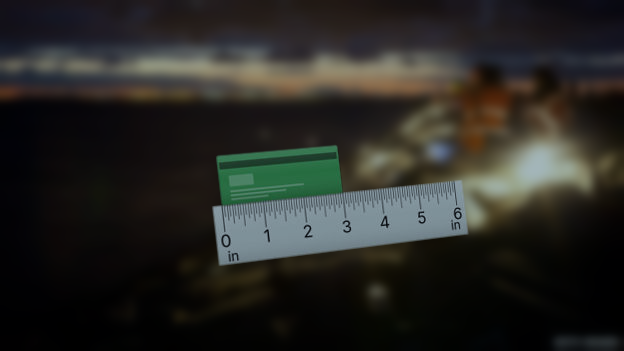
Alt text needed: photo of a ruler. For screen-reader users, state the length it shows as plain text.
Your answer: 3 in
